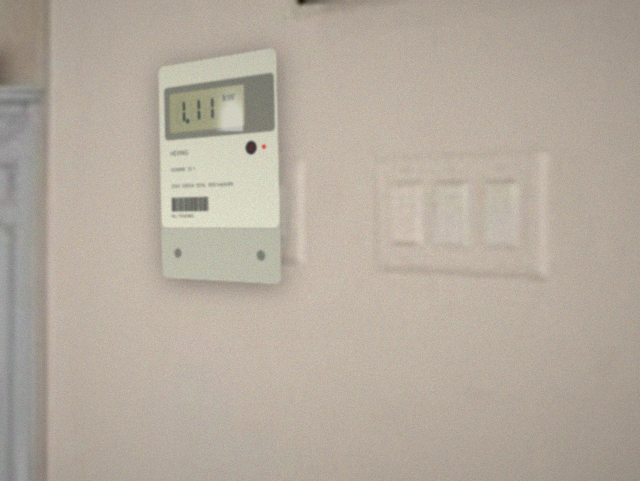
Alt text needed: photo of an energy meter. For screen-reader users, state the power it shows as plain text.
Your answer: 1.11 kW
